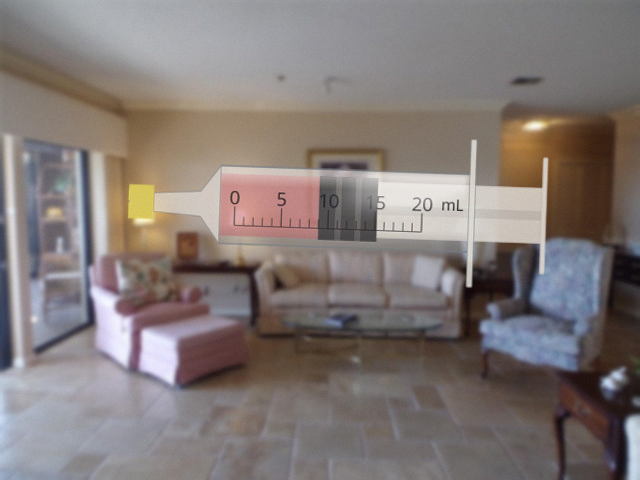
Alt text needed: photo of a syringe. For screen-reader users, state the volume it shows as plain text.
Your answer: 9 mL
